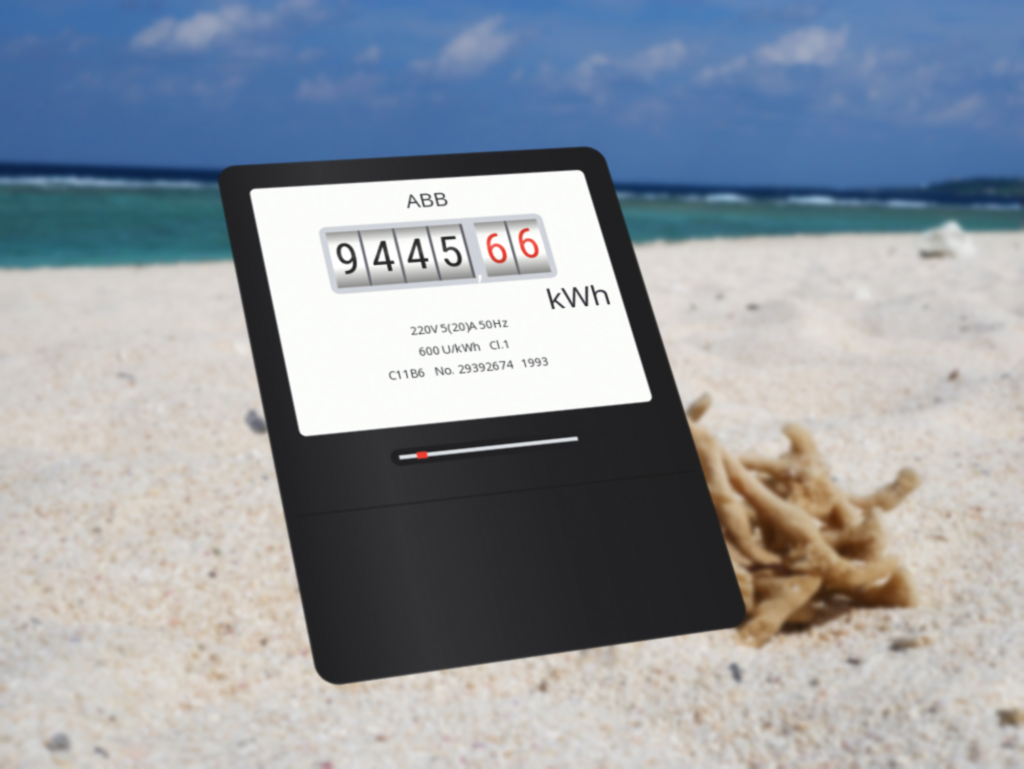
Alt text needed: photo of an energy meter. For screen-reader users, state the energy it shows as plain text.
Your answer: 9445.66 kWh
